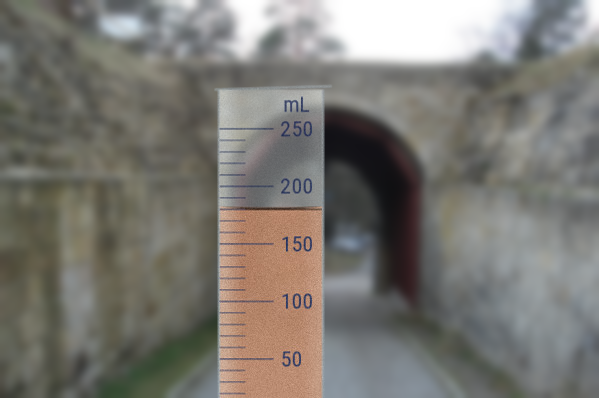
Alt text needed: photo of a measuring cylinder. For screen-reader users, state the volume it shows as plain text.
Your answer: 180 mL
